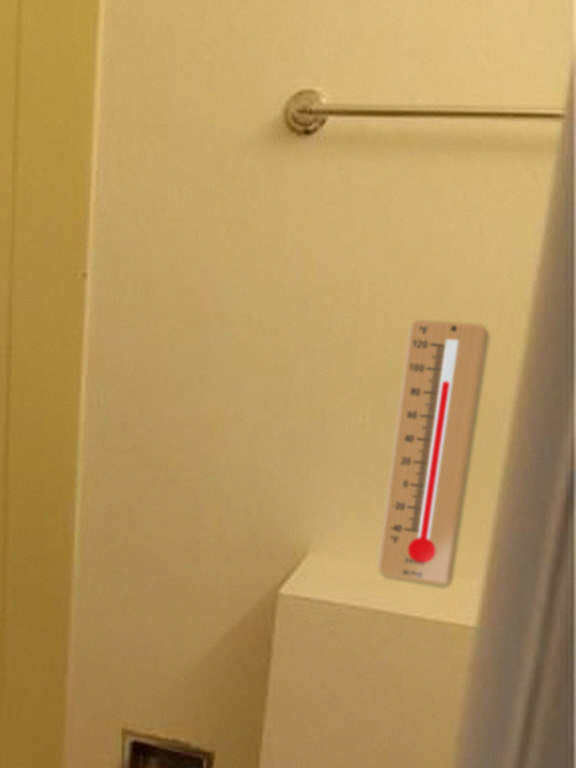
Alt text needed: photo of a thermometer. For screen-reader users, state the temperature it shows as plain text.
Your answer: 90 °F
